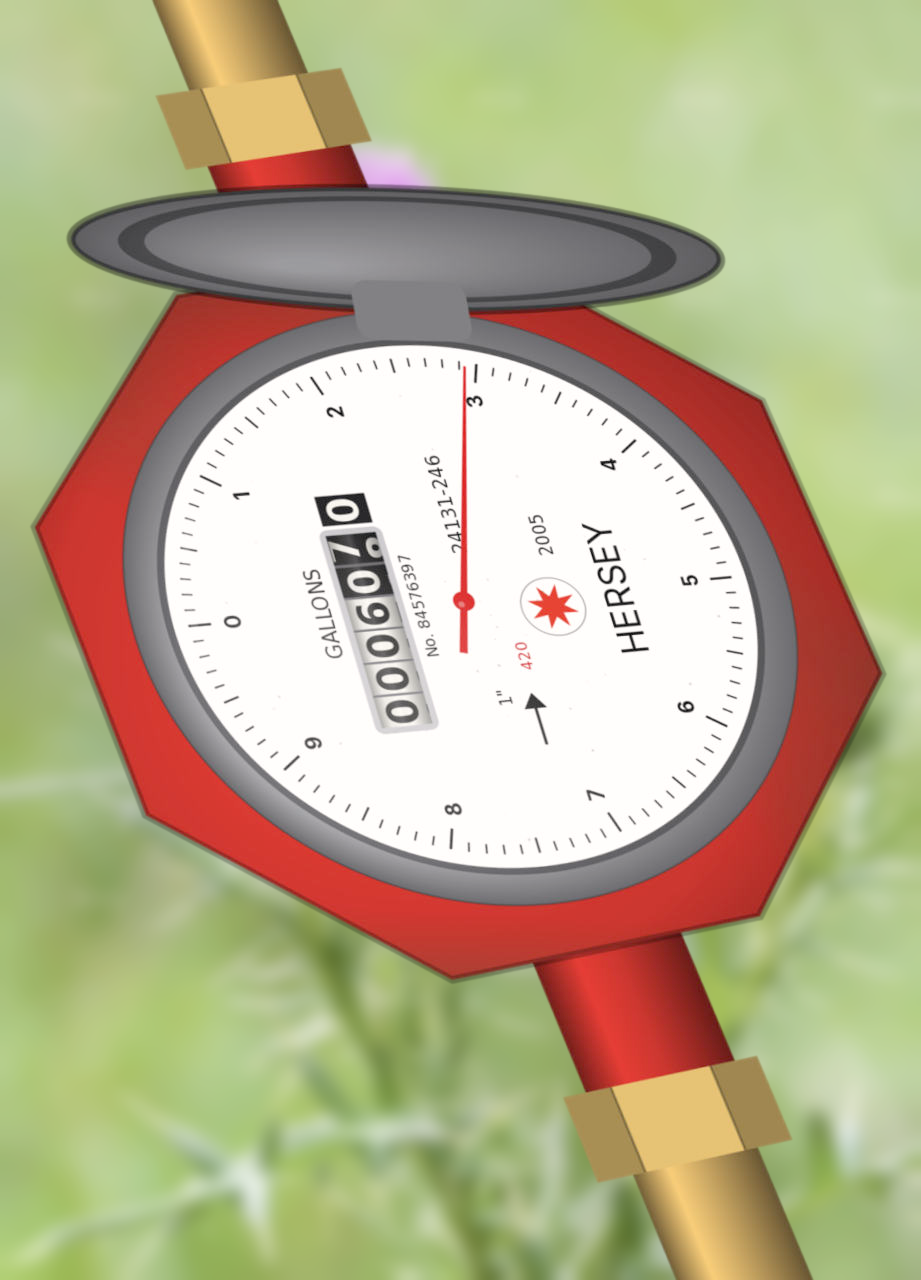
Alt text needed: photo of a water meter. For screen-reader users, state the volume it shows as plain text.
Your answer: 6072.9 gal
